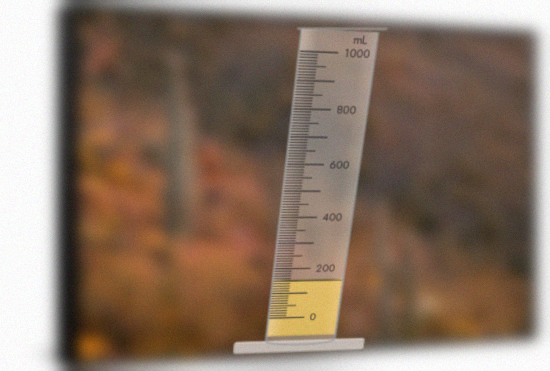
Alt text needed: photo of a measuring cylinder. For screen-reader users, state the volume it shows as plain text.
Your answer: 150 mL
